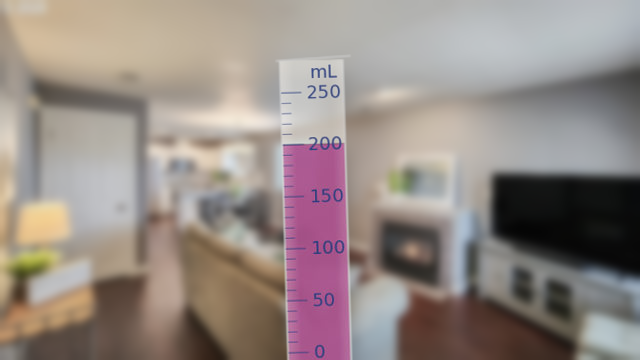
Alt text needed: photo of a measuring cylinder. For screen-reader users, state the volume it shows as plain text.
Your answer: 200 mL
